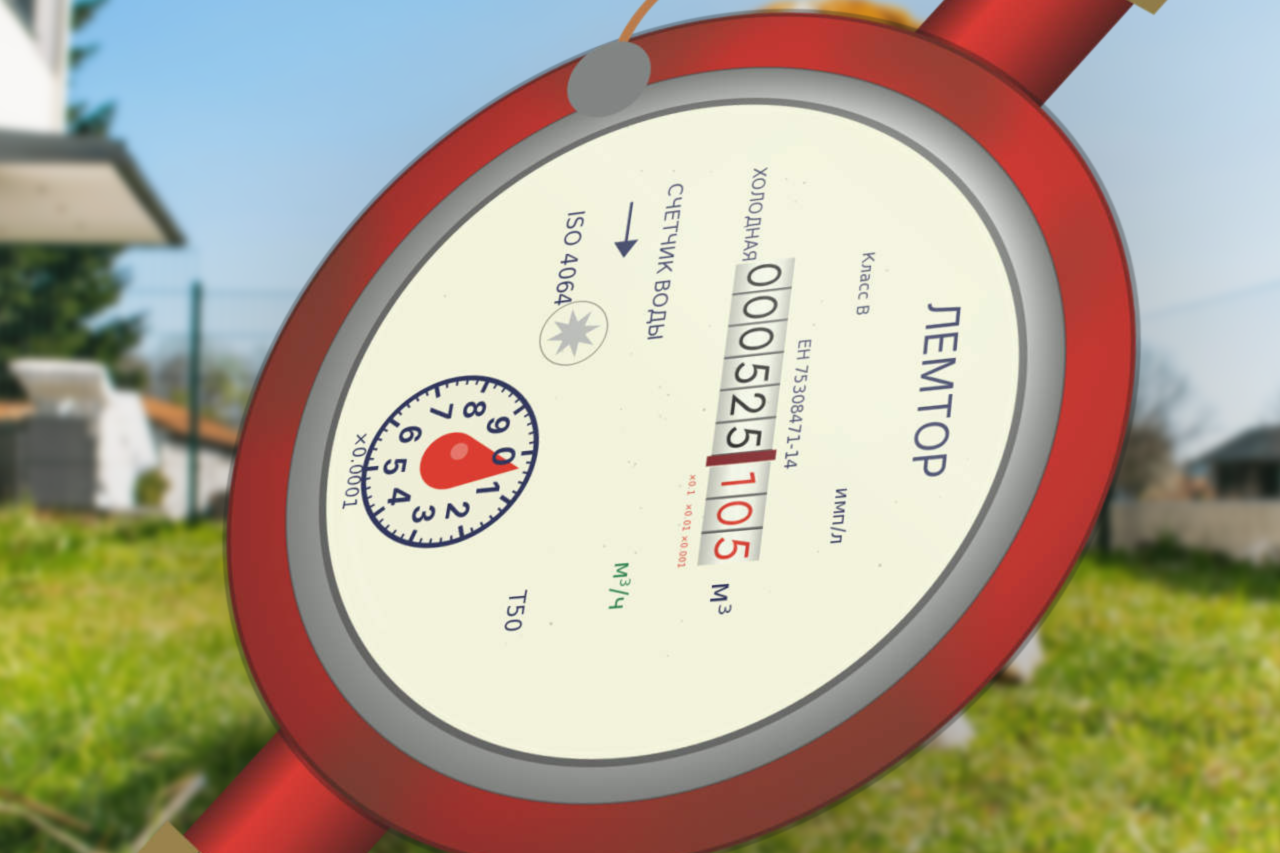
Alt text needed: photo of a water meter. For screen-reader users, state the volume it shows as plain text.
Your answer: 525.1050 m³
